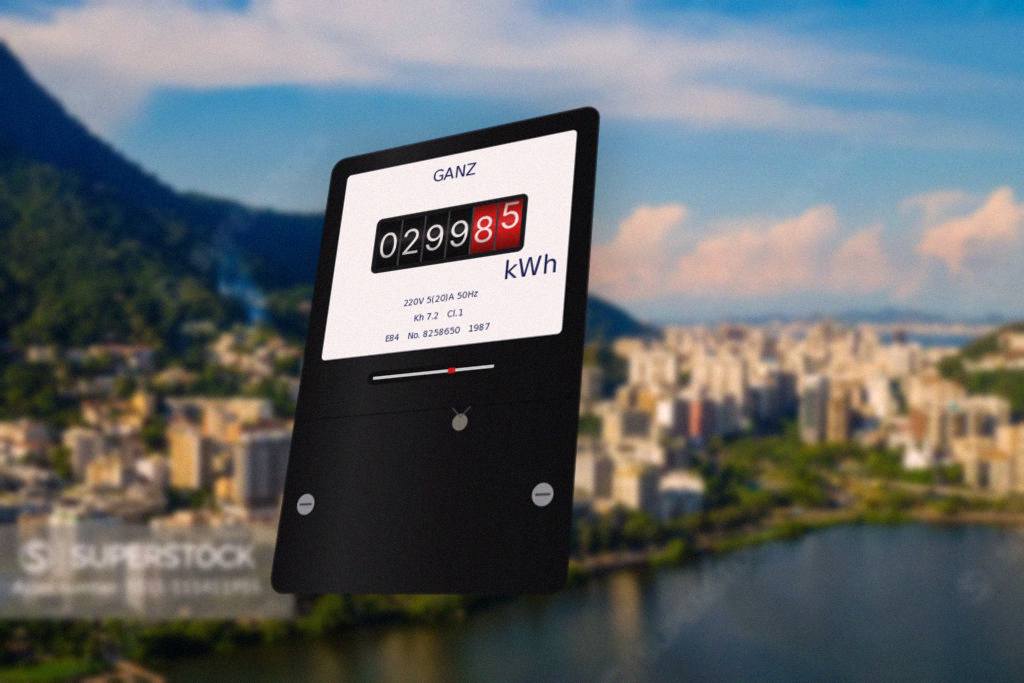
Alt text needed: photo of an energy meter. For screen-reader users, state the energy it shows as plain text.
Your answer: 299.85 kWh
